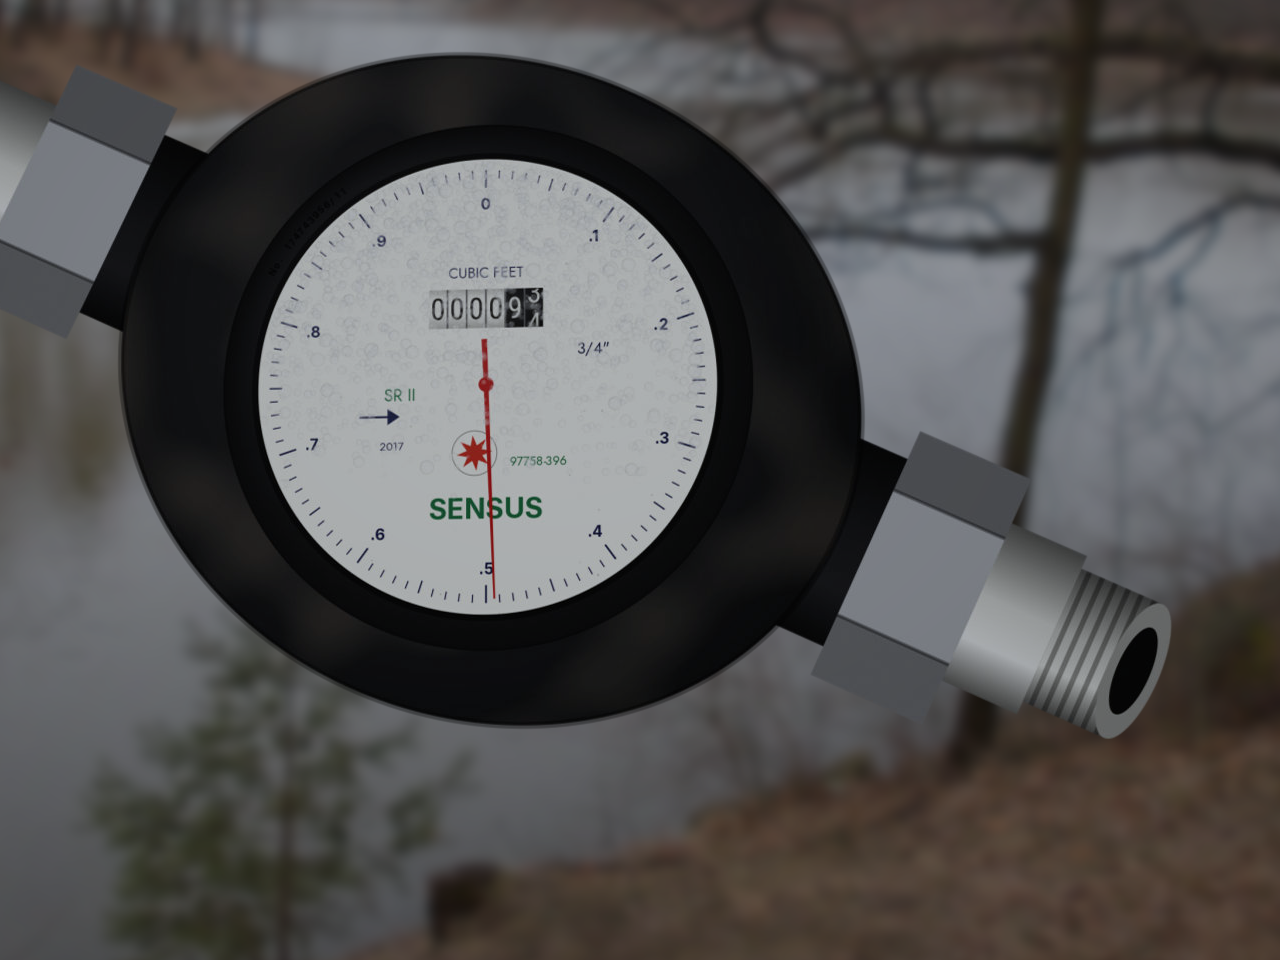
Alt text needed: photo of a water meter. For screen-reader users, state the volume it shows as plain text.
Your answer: 93.49 ft³
